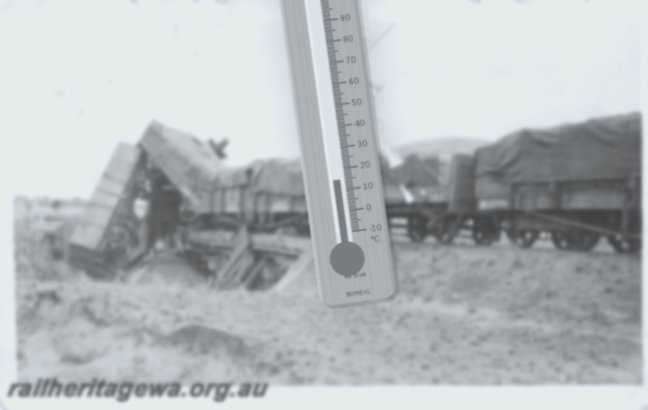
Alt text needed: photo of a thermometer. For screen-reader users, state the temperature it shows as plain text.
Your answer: 15 °C
